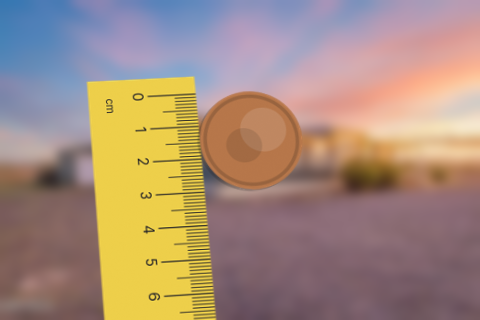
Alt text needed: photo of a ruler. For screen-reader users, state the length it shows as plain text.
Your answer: 3 cm
